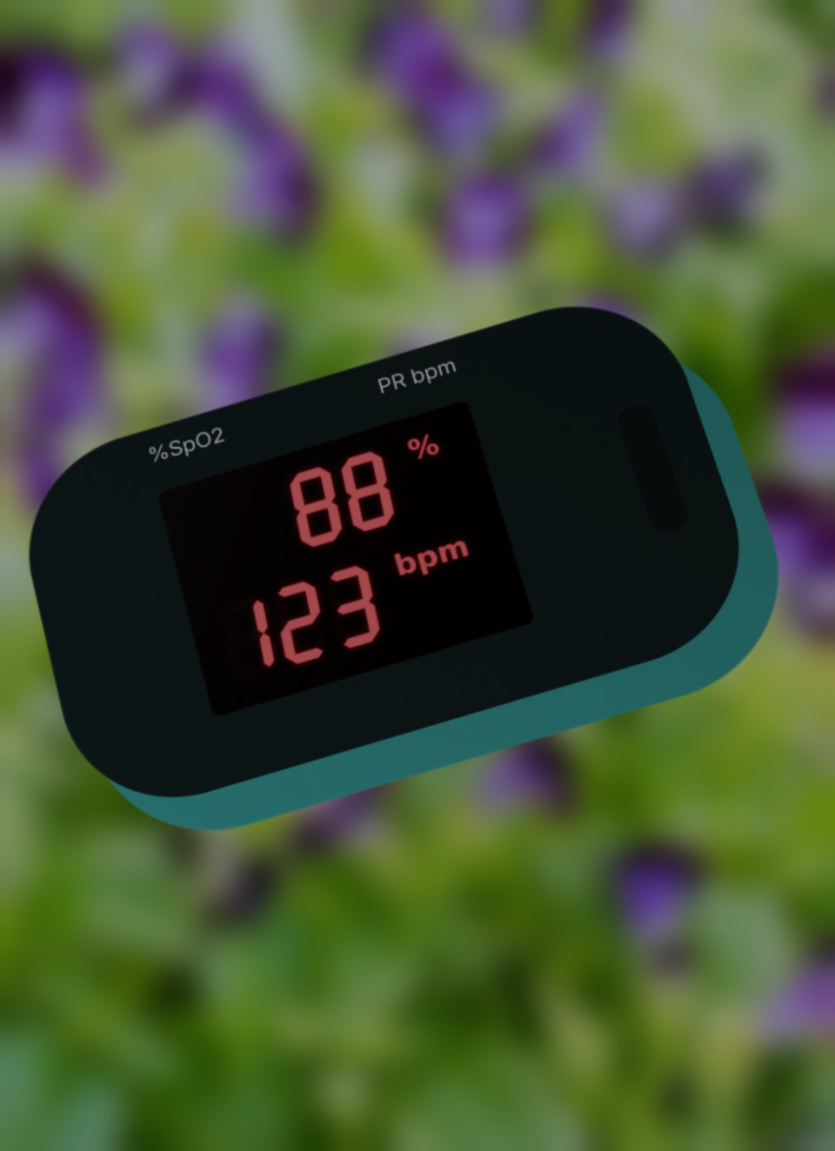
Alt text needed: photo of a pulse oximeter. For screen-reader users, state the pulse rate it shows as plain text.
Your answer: 123 bpm
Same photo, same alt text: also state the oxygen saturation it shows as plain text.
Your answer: 88 %
